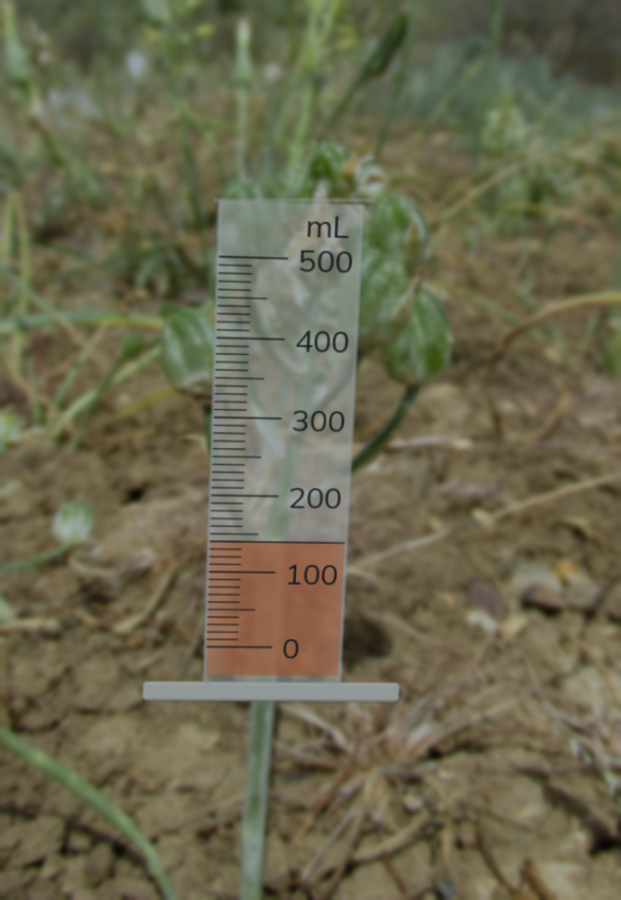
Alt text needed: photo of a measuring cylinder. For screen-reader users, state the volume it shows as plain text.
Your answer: 140 mL
